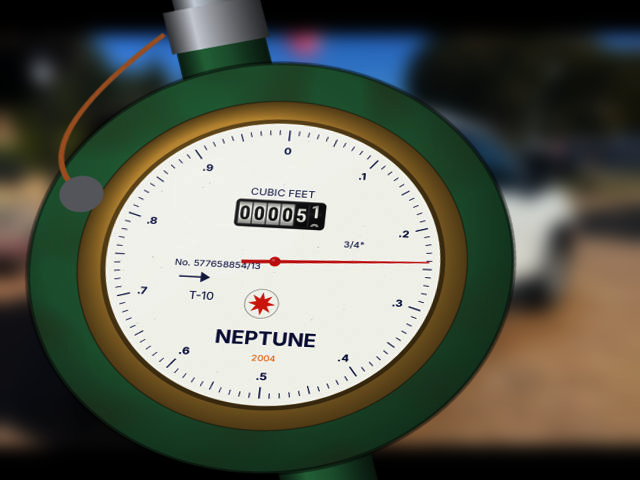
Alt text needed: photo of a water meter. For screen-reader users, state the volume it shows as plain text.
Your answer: 51.24 ft³
